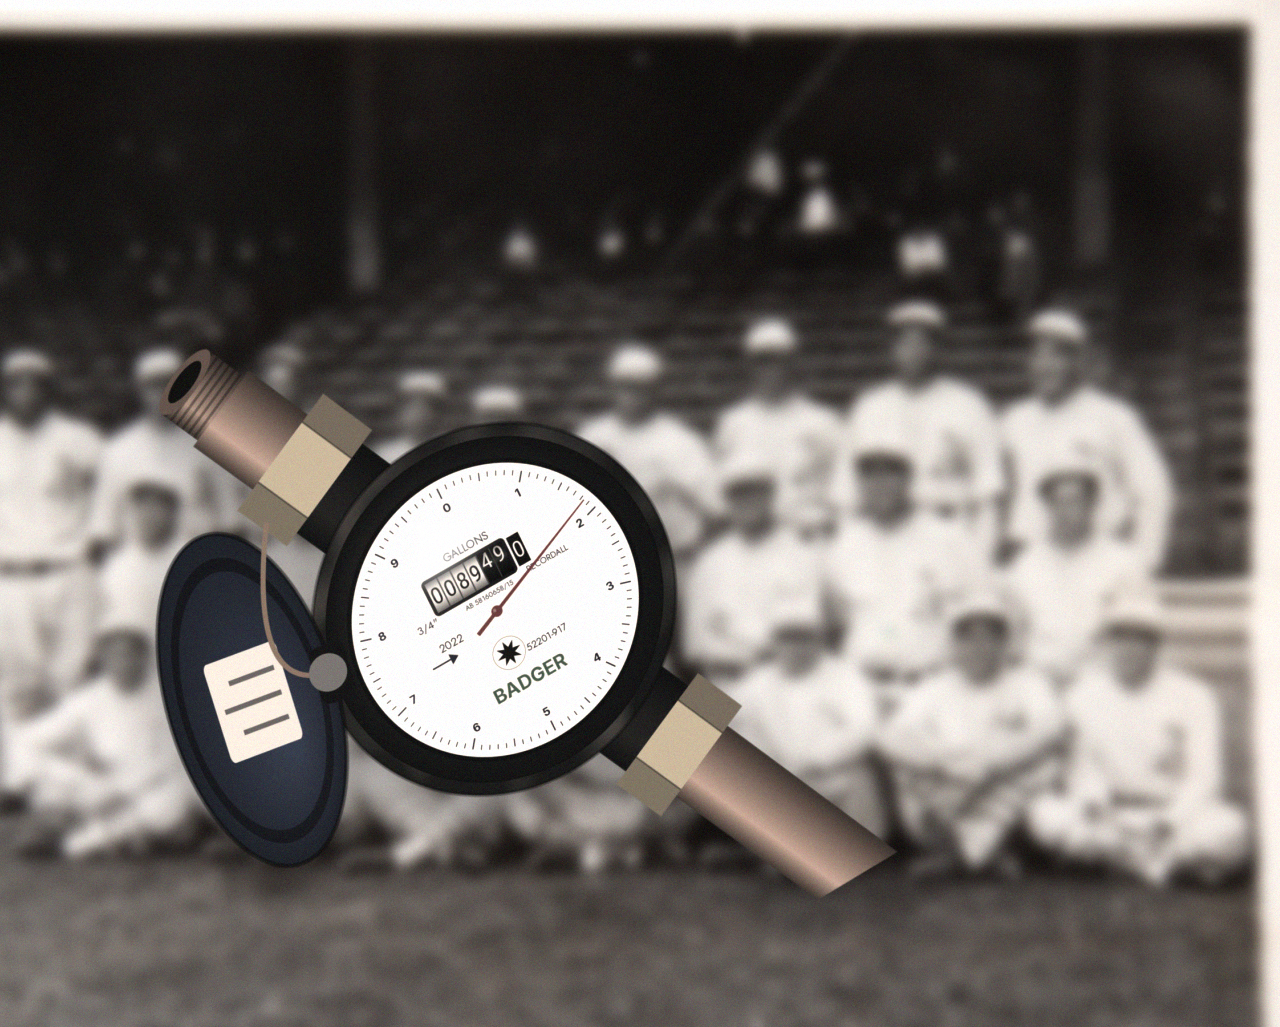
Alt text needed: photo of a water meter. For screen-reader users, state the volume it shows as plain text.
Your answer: 89491.8 gal
